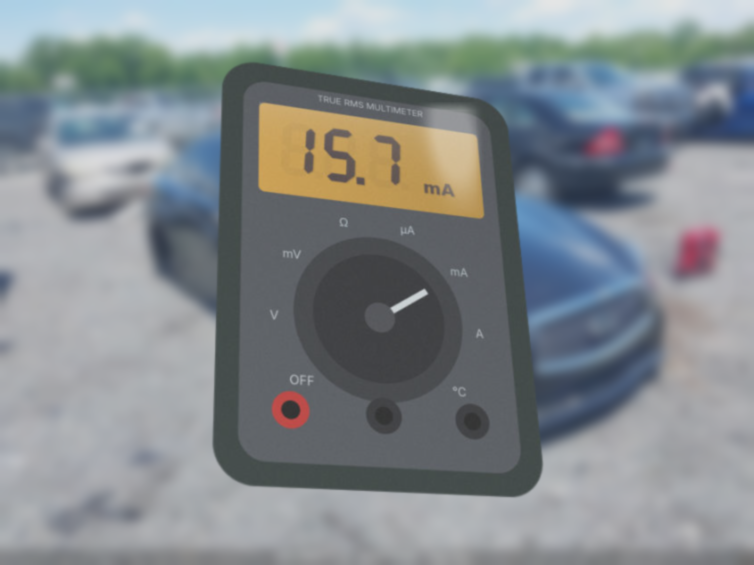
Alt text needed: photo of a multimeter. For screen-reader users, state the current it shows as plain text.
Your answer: 15.7 mA
